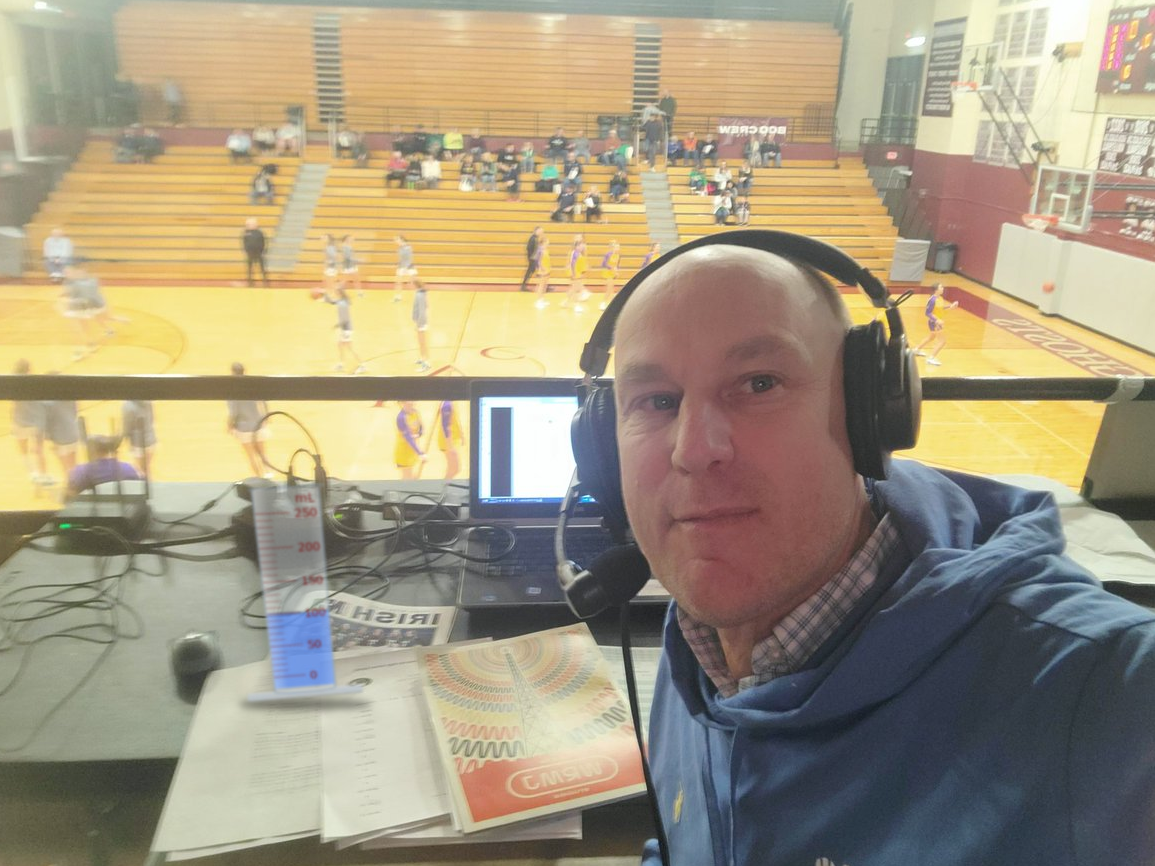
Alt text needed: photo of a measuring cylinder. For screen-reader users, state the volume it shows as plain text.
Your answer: 100 mL
